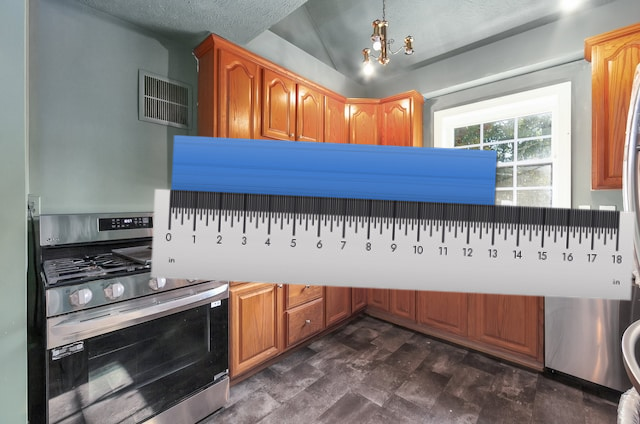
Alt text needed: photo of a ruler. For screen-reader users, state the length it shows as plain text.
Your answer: 13 in
